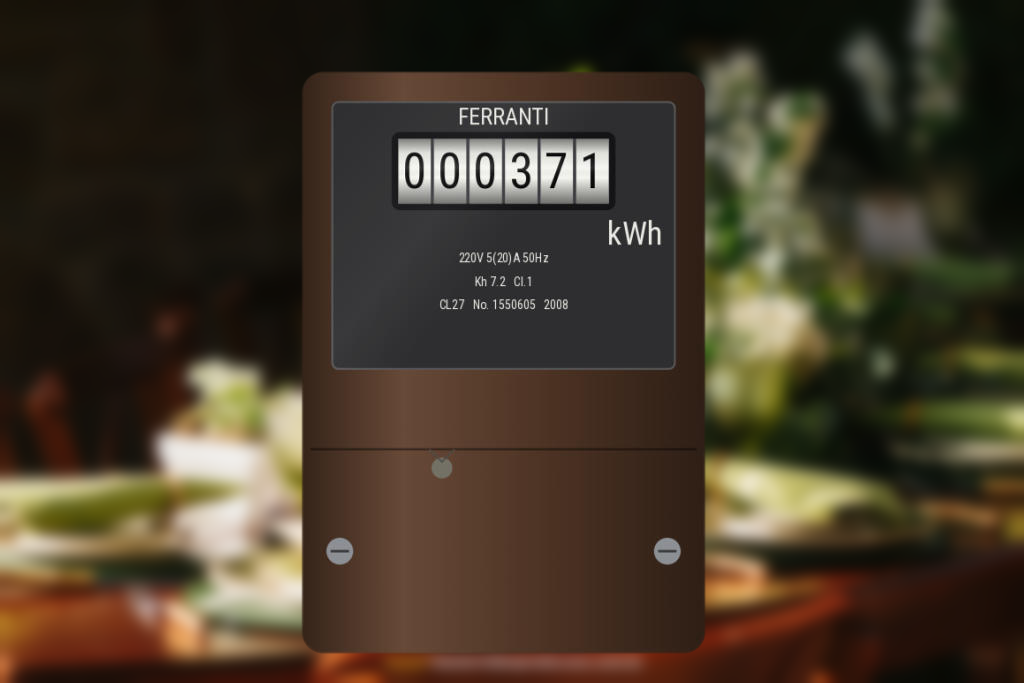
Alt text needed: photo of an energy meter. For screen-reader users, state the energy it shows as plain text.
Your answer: 371 kWh
